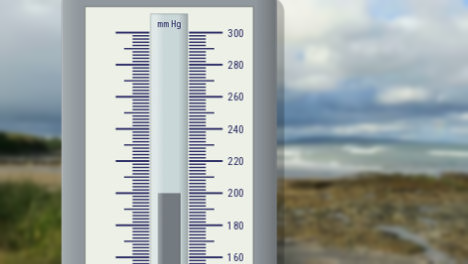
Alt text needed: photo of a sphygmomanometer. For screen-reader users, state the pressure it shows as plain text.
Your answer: 200 mmHg
